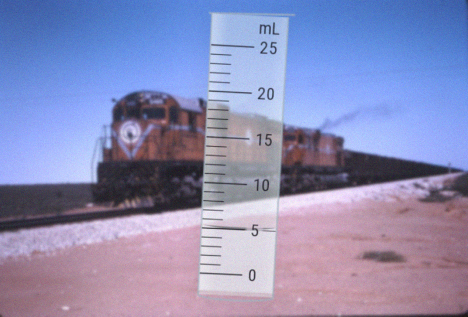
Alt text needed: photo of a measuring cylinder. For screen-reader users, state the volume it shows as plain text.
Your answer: 5 mL
